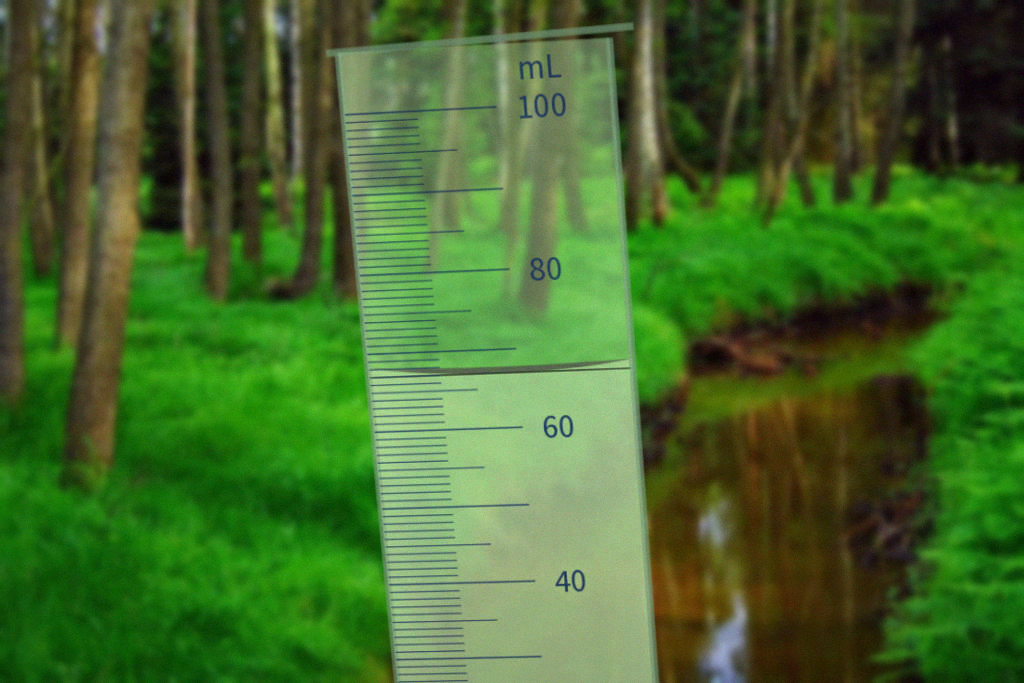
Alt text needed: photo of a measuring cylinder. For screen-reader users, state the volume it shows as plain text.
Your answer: 67 mL
